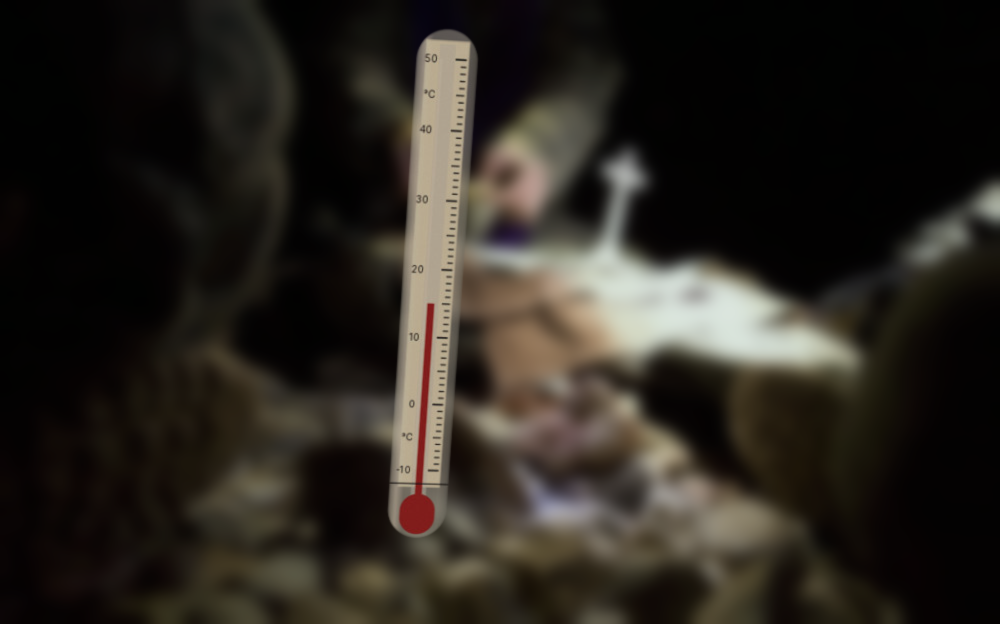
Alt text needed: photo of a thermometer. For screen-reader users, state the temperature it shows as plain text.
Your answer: 15 °C
